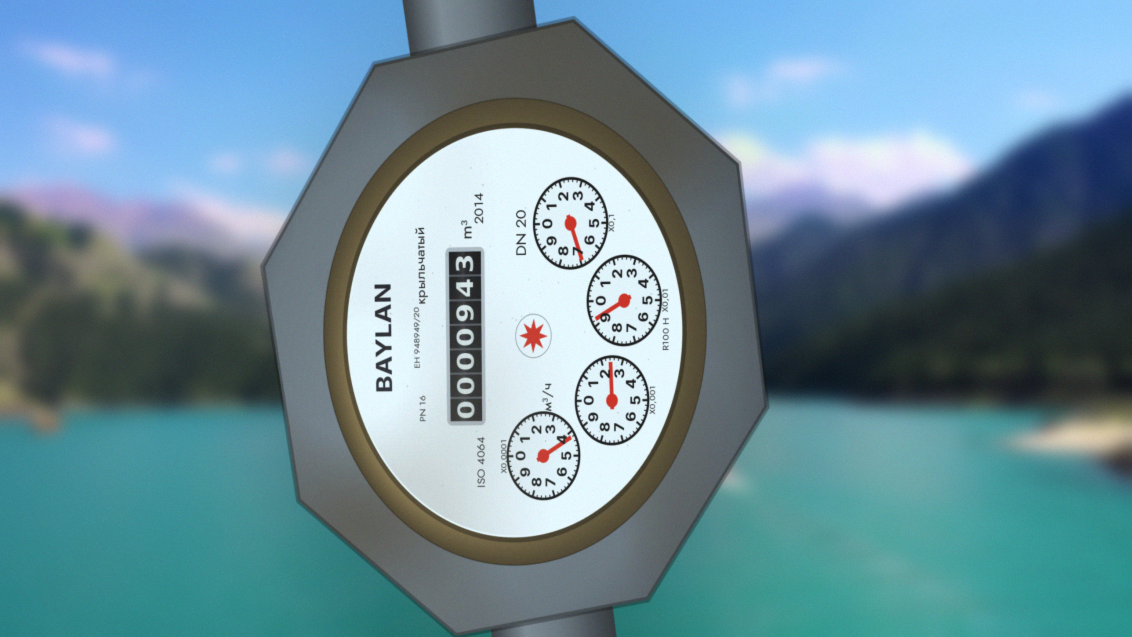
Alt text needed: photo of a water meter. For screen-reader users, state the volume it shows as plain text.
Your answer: 943.6924 m³
